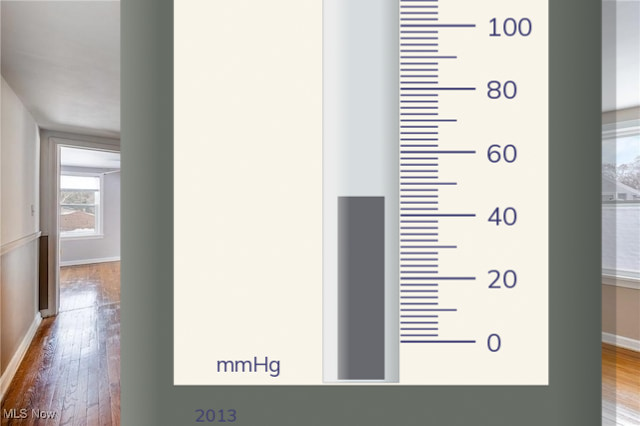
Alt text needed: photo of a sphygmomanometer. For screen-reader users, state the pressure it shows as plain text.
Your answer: 46 mmHg
